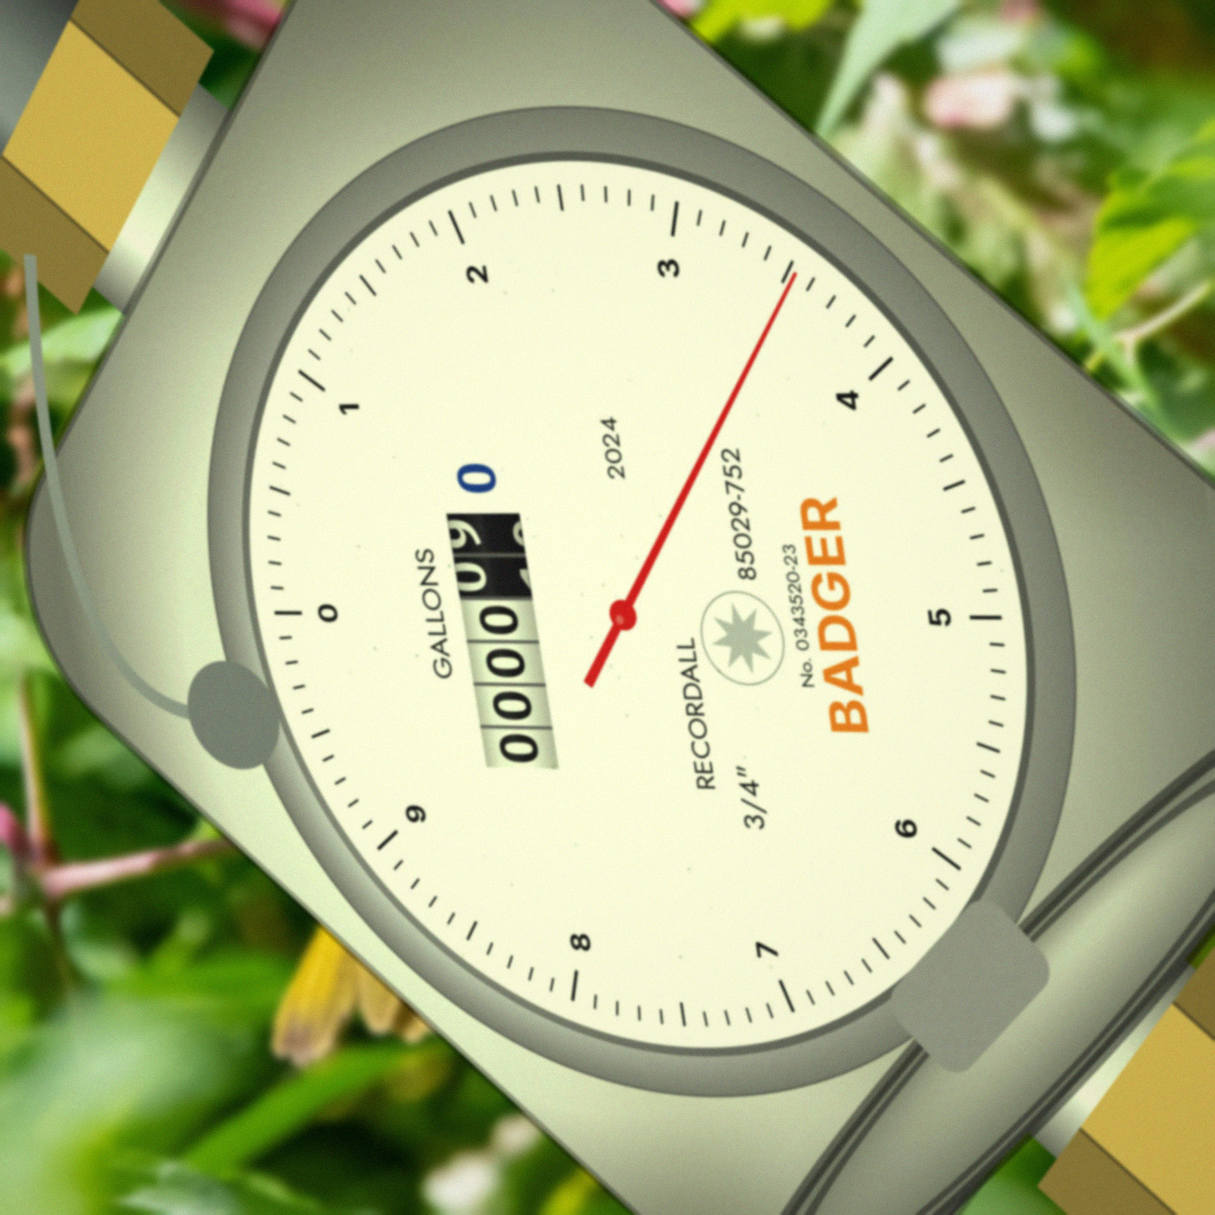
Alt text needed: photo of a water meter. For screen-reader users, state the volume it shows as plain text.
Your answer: 93.5 gal
